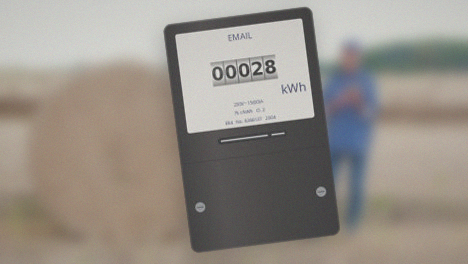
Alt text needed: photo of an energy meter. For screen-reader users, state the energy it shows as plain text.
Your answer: 28 kWh
